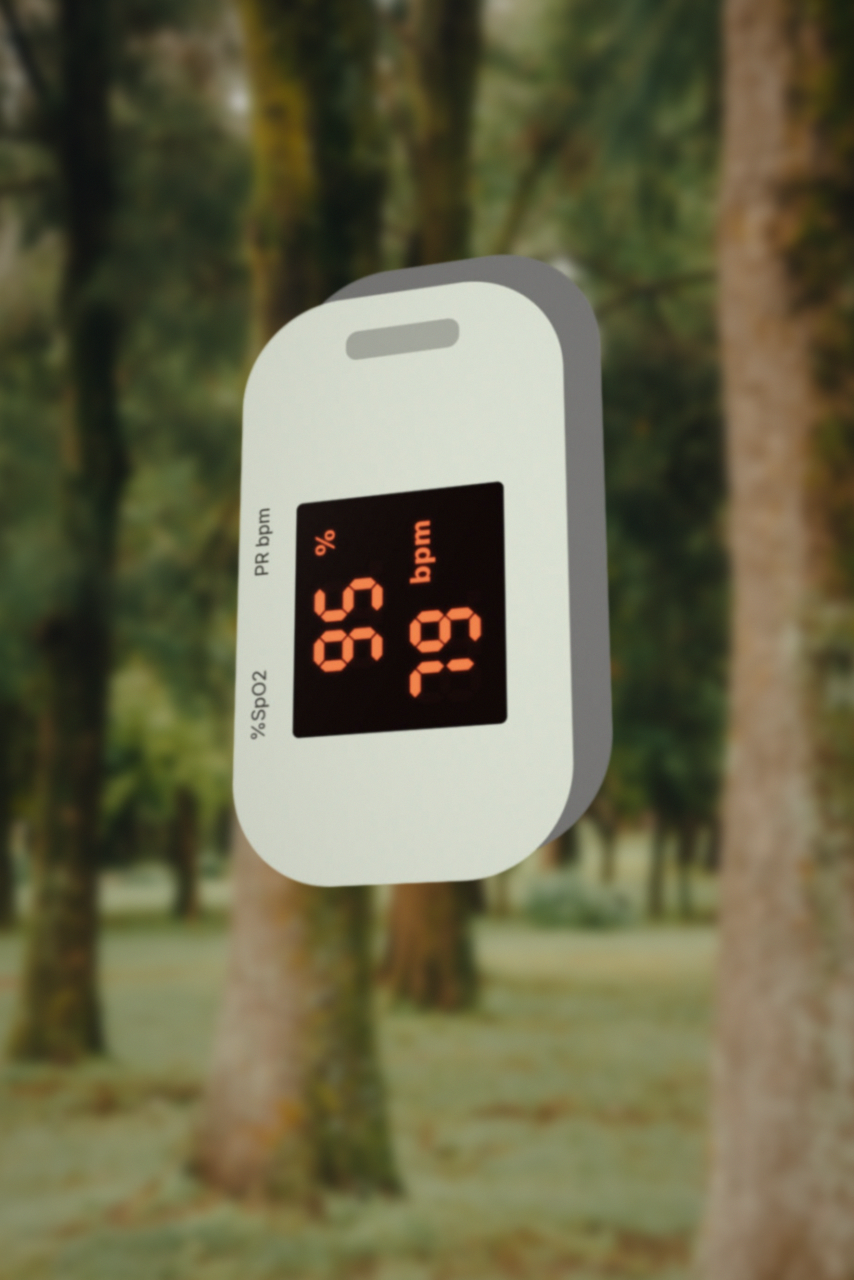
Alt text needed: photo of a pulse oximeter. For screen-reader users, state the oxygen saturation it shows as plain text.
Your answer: 95 %
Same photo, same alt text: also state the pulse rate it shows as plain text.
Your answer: 79 bpm
